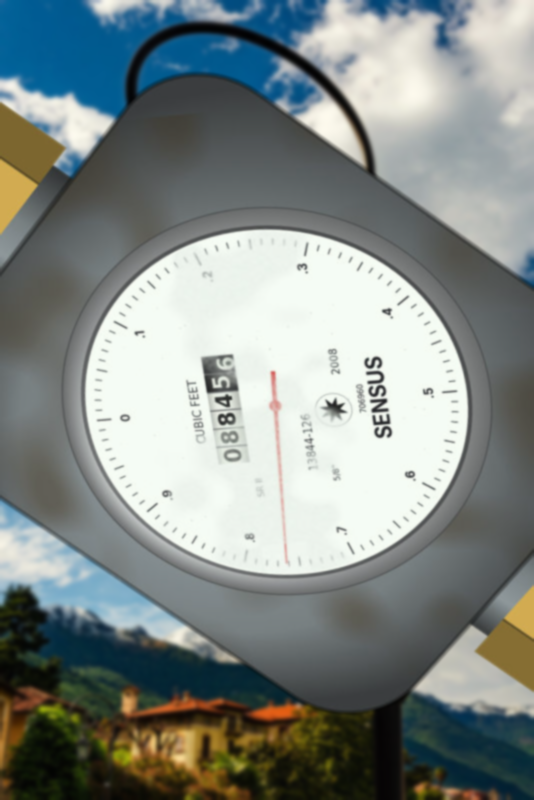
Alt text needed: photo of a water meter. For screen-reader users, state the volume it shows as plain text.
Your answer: 88455.76 ft³
